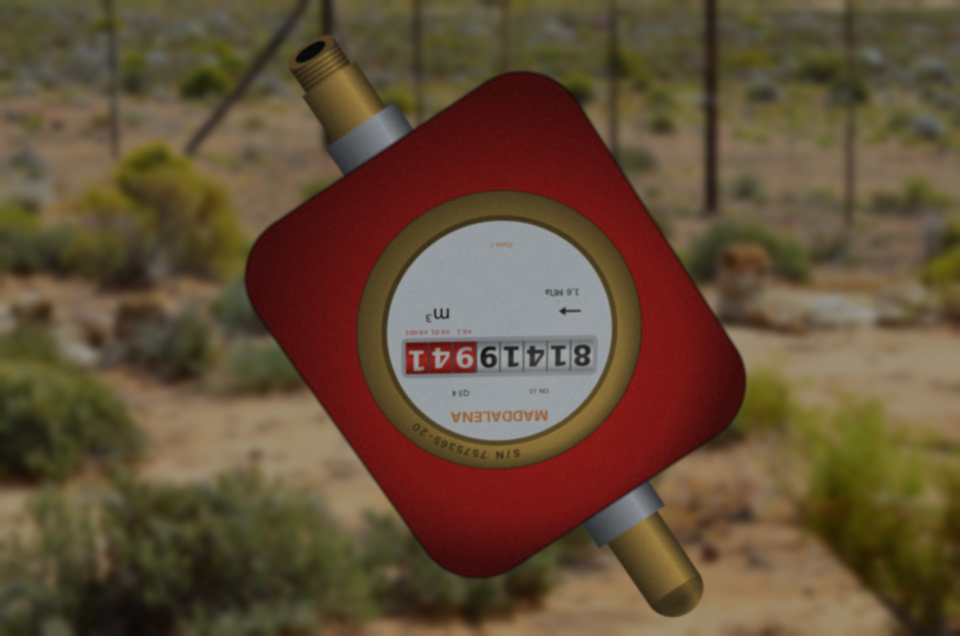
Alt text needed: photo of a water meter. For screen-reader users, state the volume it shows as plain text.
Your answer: 81419.941 m³
